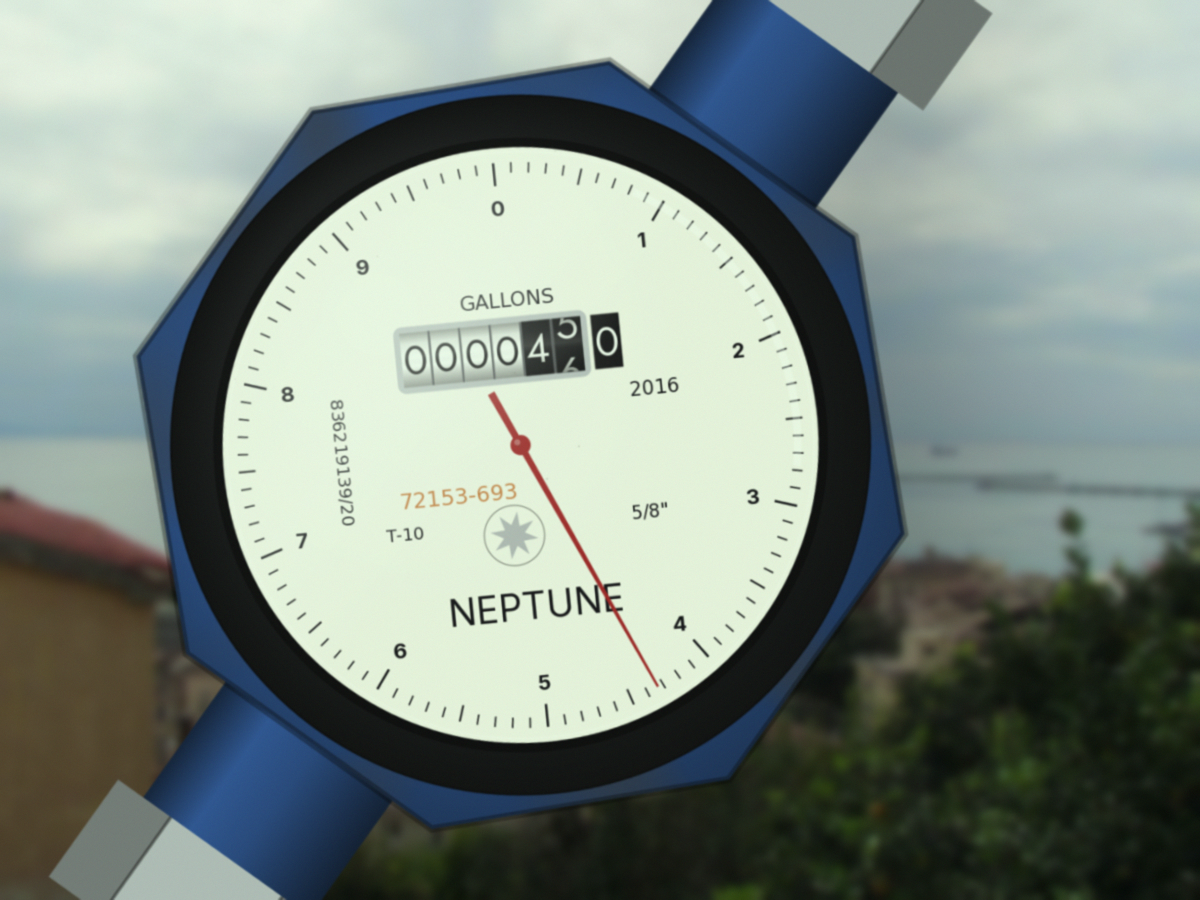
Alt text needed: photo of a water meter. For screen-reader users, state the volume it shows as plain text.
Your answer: 454.3 gal
